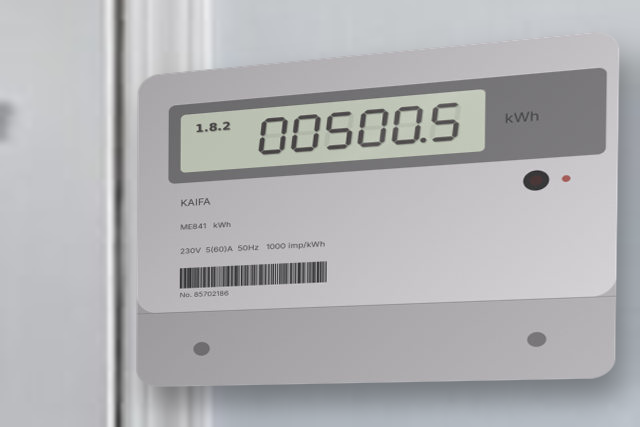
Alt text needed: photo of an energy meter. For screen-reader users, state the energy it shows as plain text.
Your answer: 500.5 kWh
